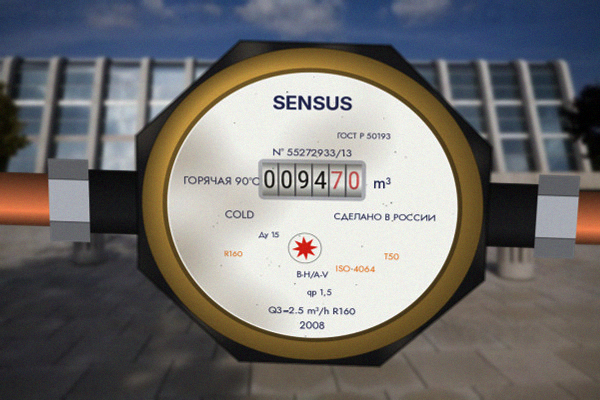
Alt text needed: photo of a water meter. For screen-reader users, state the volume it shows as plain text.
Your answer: 94.70 m³
